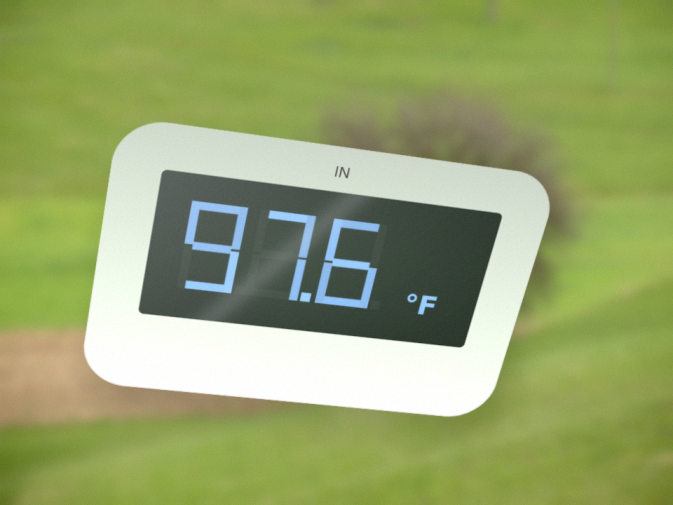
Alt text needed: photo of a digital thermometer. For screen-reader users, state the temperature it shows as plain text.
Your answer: 97.6 °F
